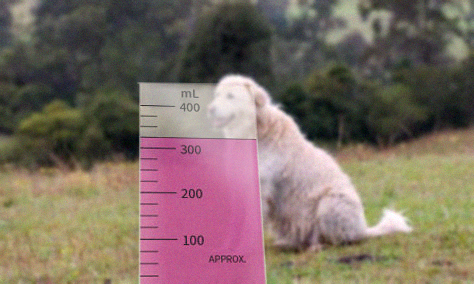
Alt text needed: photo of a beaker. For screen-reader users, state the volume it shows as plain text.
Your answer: 325 mL
